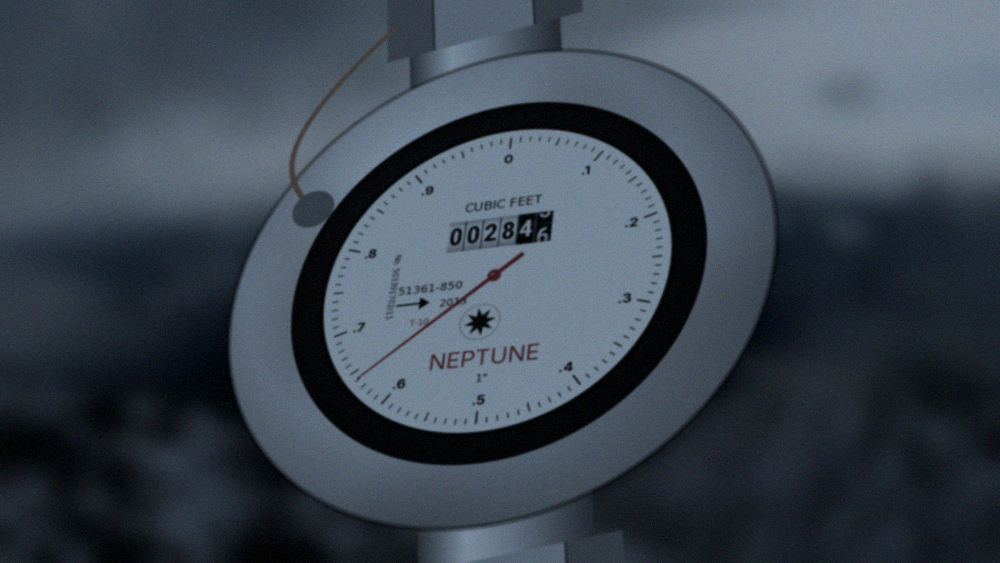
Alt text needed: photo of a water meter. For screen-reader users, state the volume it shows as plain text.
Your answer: 2845.64 ft³
